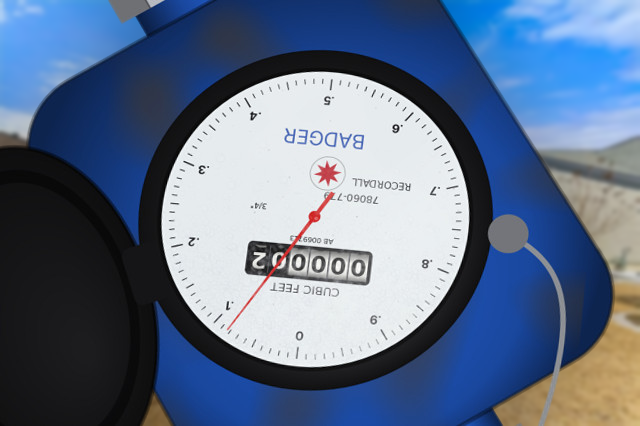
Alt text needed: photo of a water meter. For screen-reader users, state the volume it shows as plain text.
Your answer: 2.08 ft³
